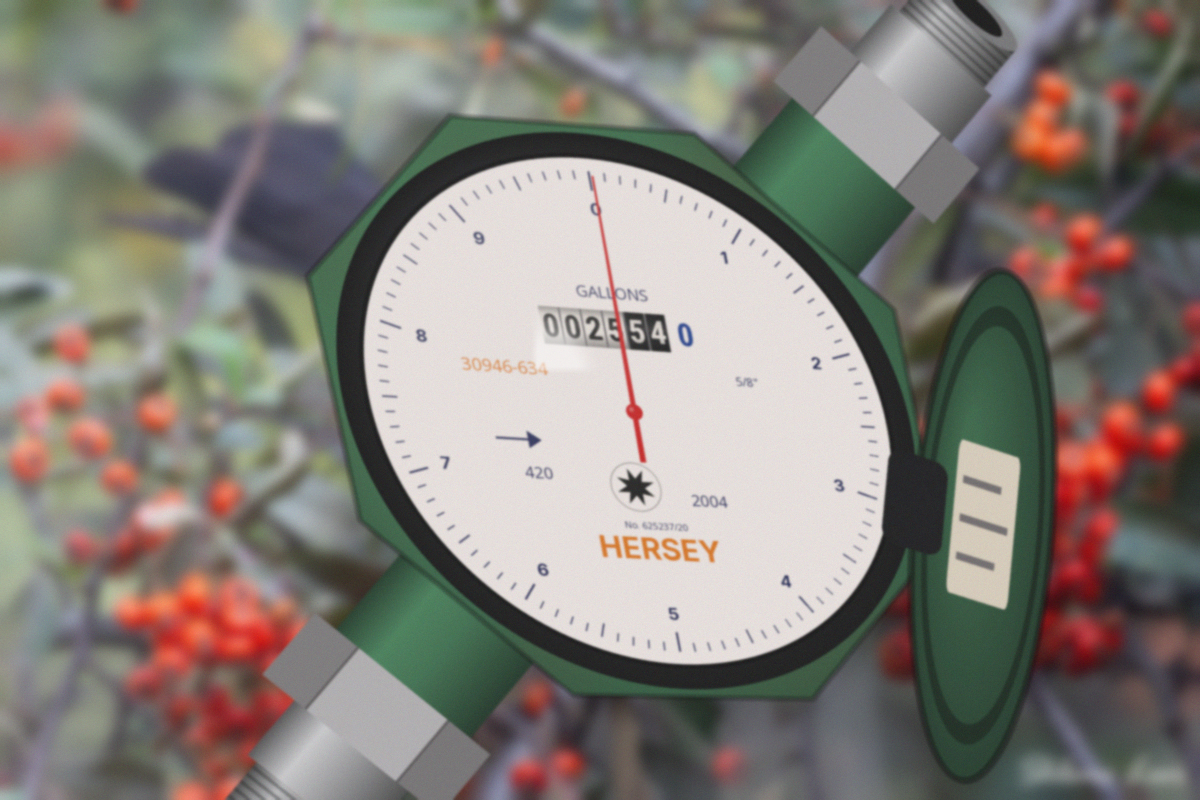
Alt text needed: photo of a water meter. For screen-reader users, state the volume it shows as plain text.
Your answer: 25540.0 gal
